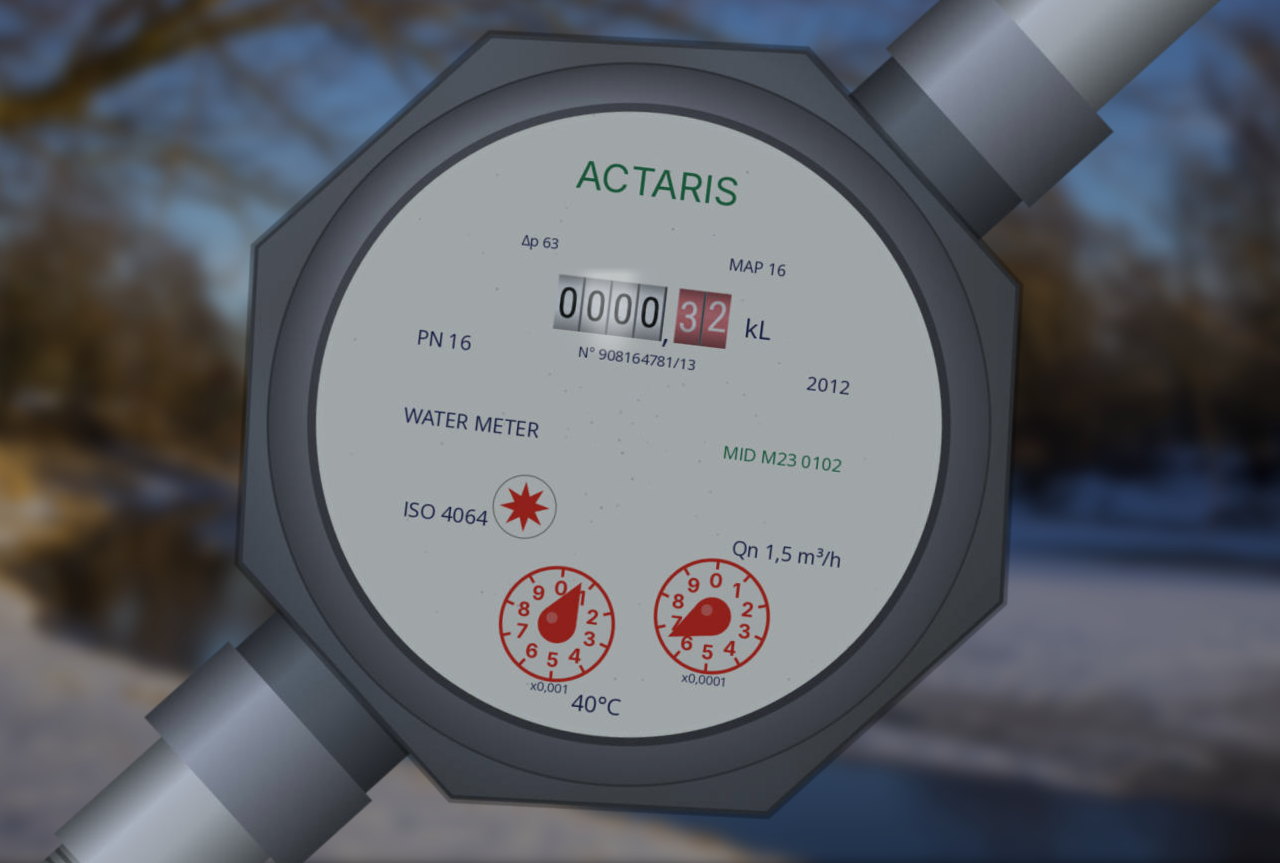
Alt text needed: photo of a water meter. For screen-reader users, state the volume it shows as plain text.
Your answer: 0.3206 kL
